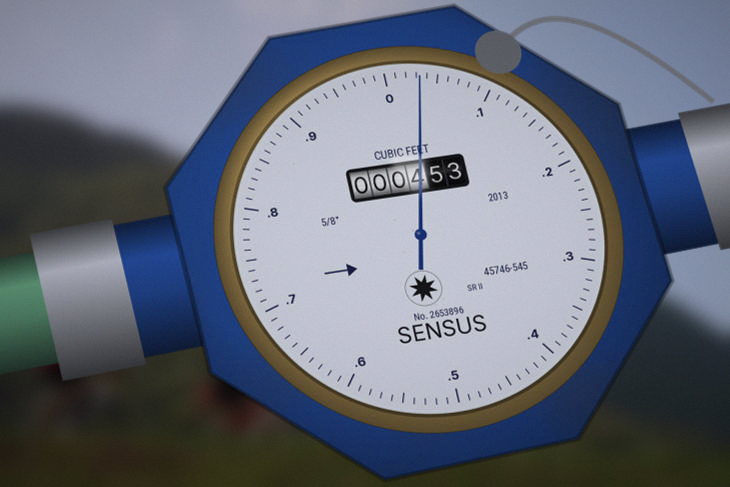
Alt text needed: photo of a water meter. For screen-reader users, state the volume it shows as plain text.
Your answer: 453.03 ft³
